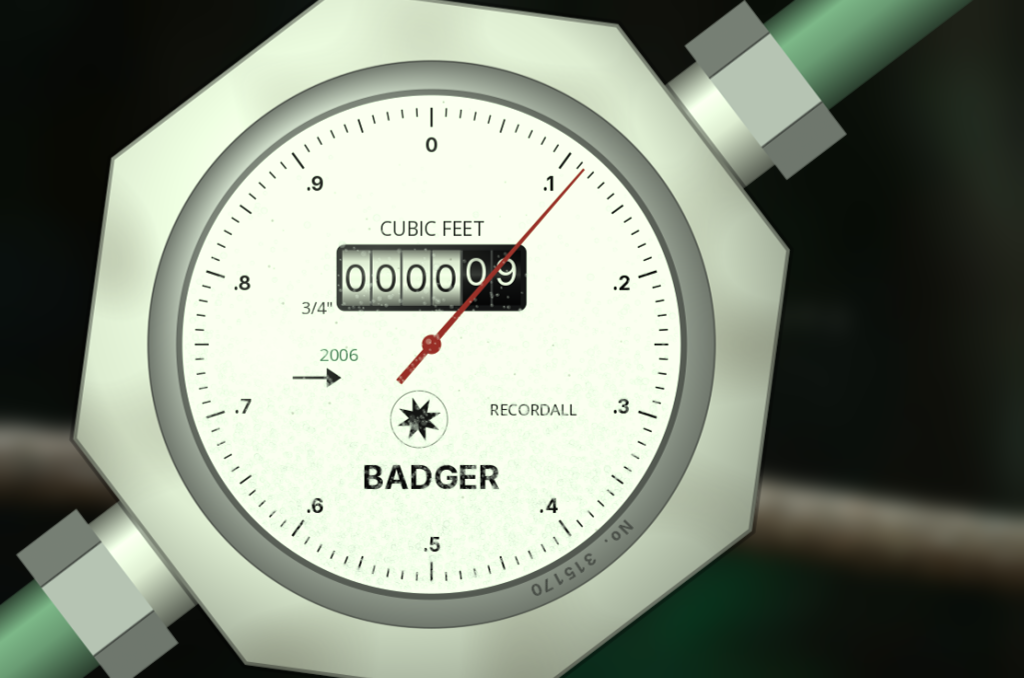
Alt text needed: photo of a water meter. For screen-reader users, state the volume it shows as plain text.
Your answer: 9.11 ft³
